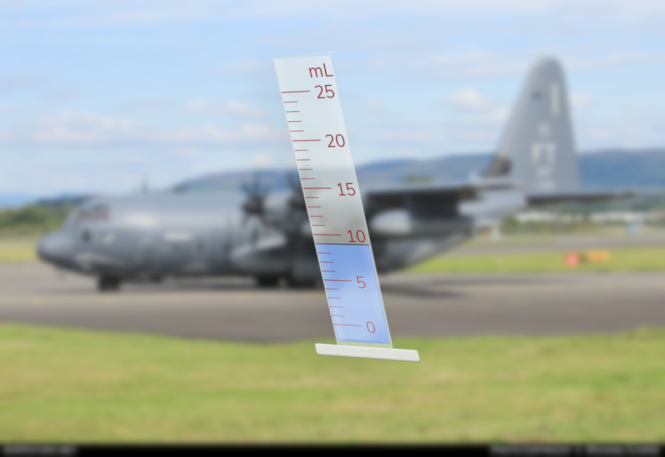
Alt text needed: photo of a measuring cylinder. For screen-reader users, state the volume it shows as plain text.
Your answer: 9 mL
